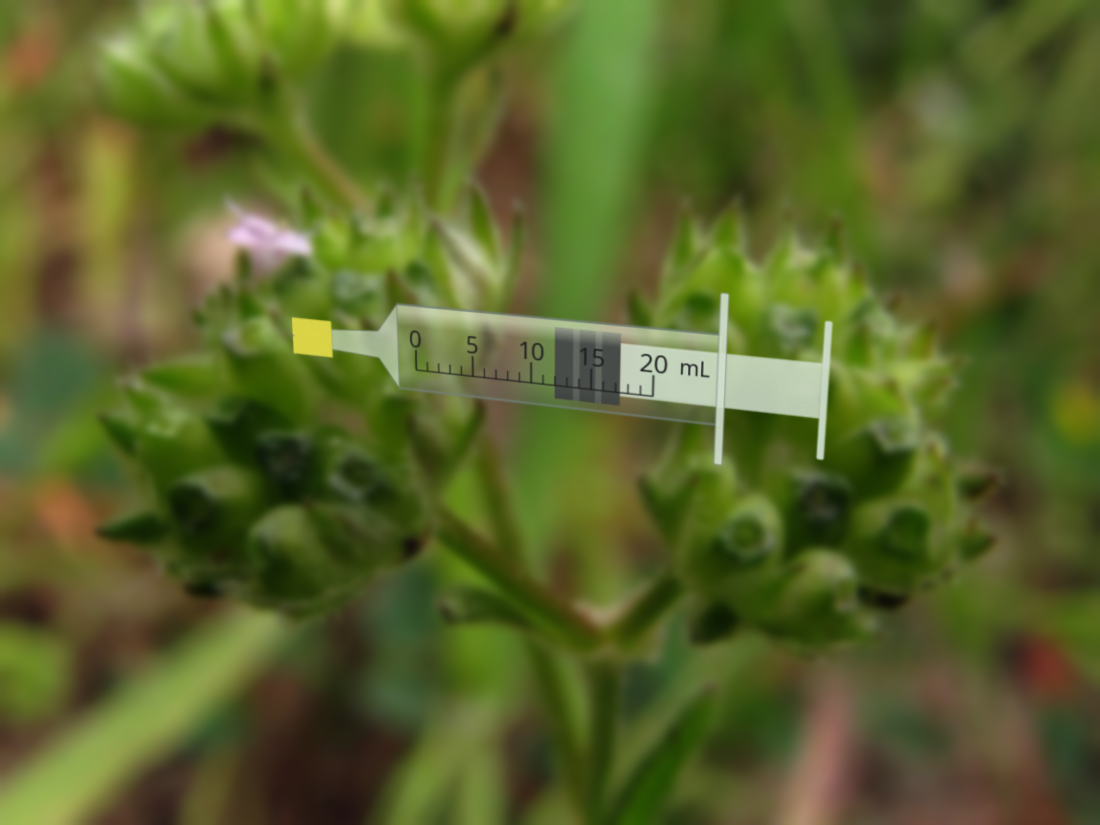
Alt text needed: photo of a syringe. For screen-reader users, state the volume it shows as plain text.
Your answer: 12 mL
